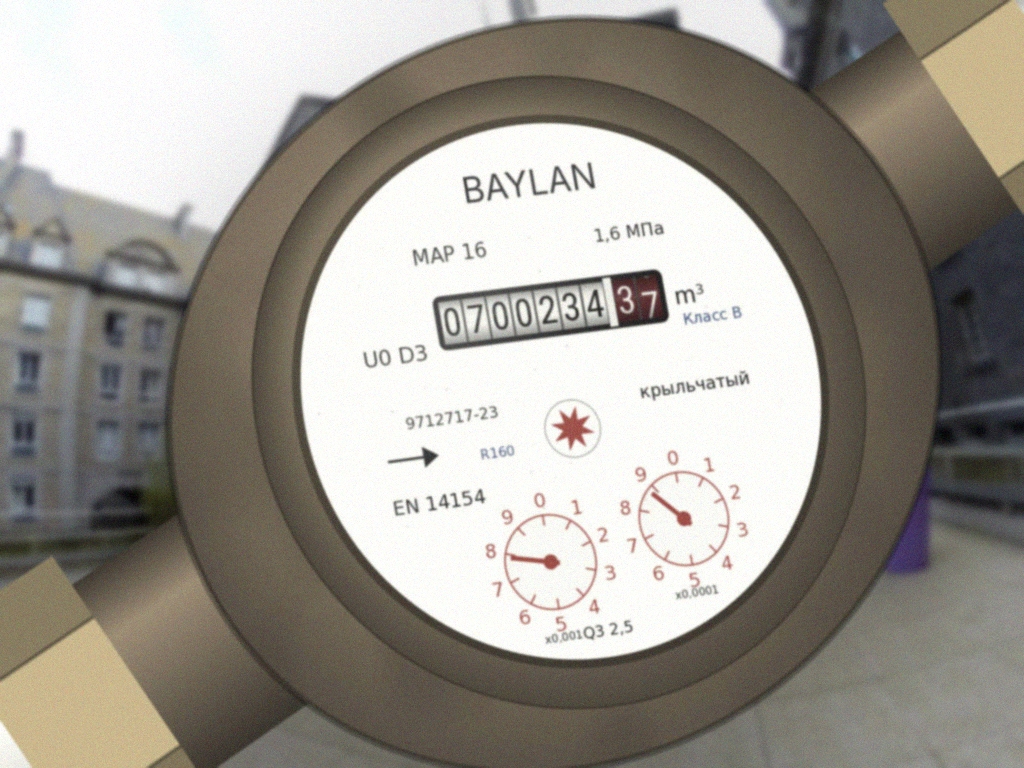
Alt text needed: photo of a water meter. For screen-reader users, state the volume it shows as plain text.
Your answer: 700234.3678 m³
